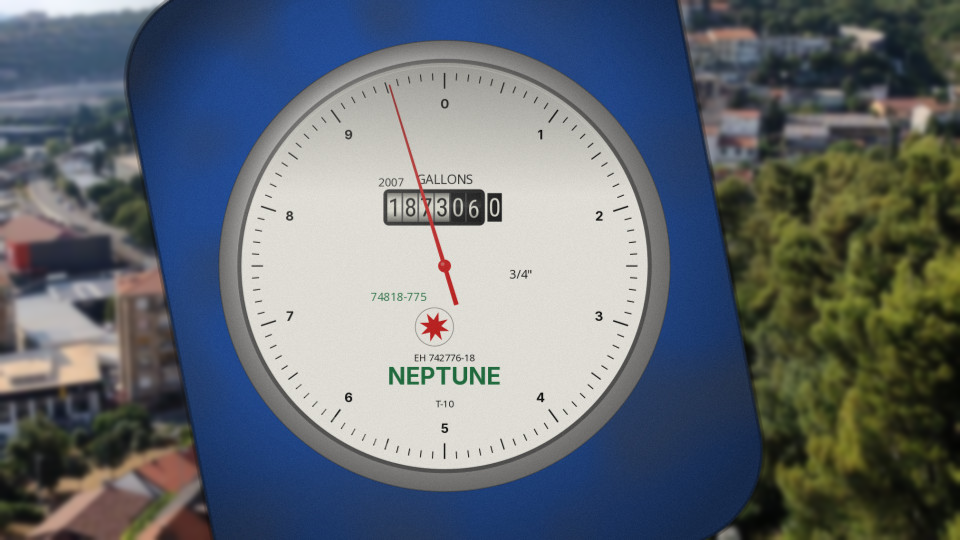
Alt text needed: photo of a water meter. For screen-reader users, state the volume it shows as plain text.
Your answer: 1873059.5 gal
